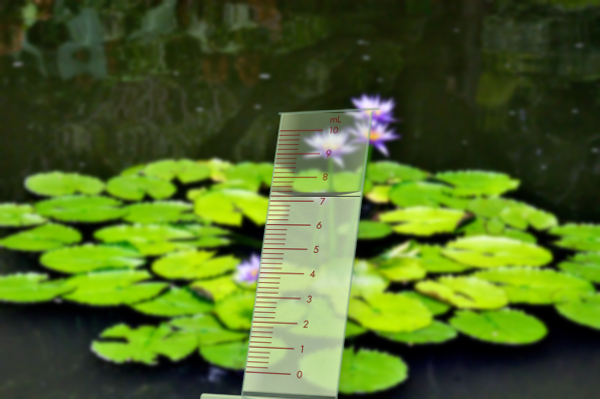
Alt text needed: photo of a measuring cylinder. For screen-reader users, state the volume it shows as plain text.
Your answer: 7.2 mL
